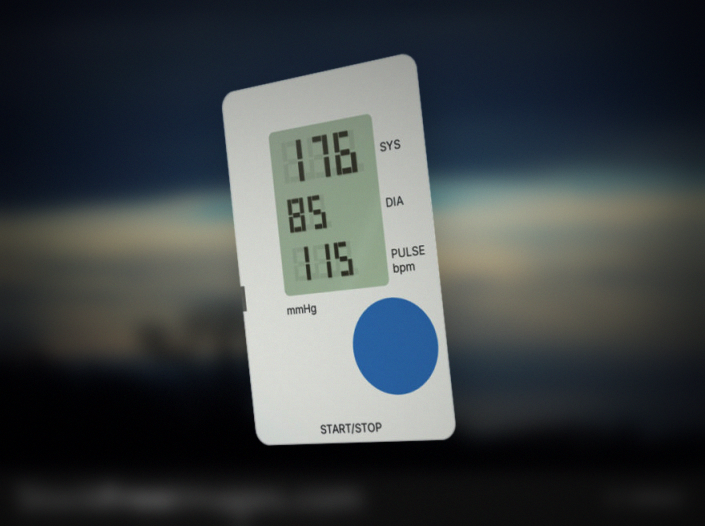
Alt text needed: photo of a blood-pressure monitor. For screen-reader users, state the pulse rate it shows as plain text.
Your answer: 115 bpm
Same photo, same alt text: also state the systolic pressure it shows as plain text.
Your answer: 176 mmHg
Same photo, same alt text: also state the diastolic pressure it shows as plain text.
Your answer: 85 mmHg
